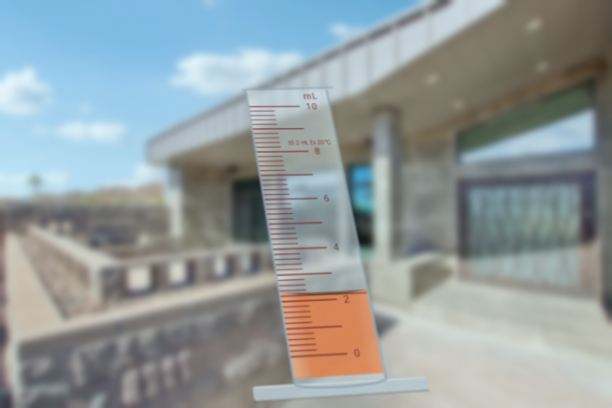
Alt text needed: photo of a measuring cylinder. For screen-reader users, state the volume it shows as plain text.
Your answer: 2.2 mL
